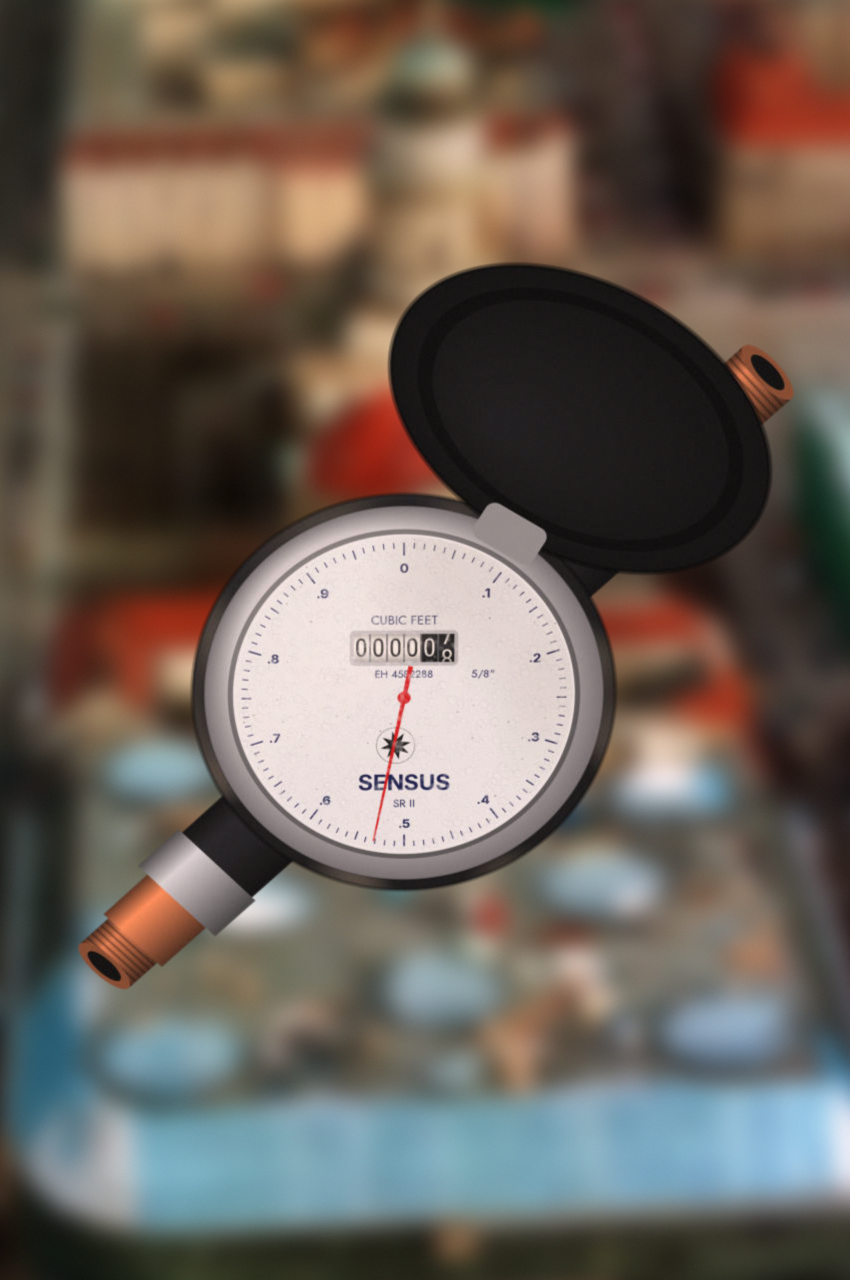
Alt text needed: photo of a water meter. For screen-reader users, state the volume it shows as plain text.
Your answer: 7.53 ft³
